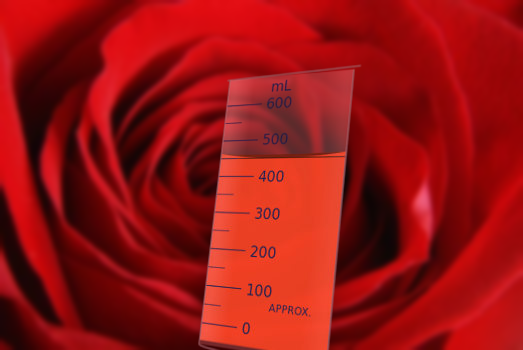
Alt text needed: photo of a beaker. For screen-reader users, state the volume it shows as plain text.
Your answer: 450 mL
